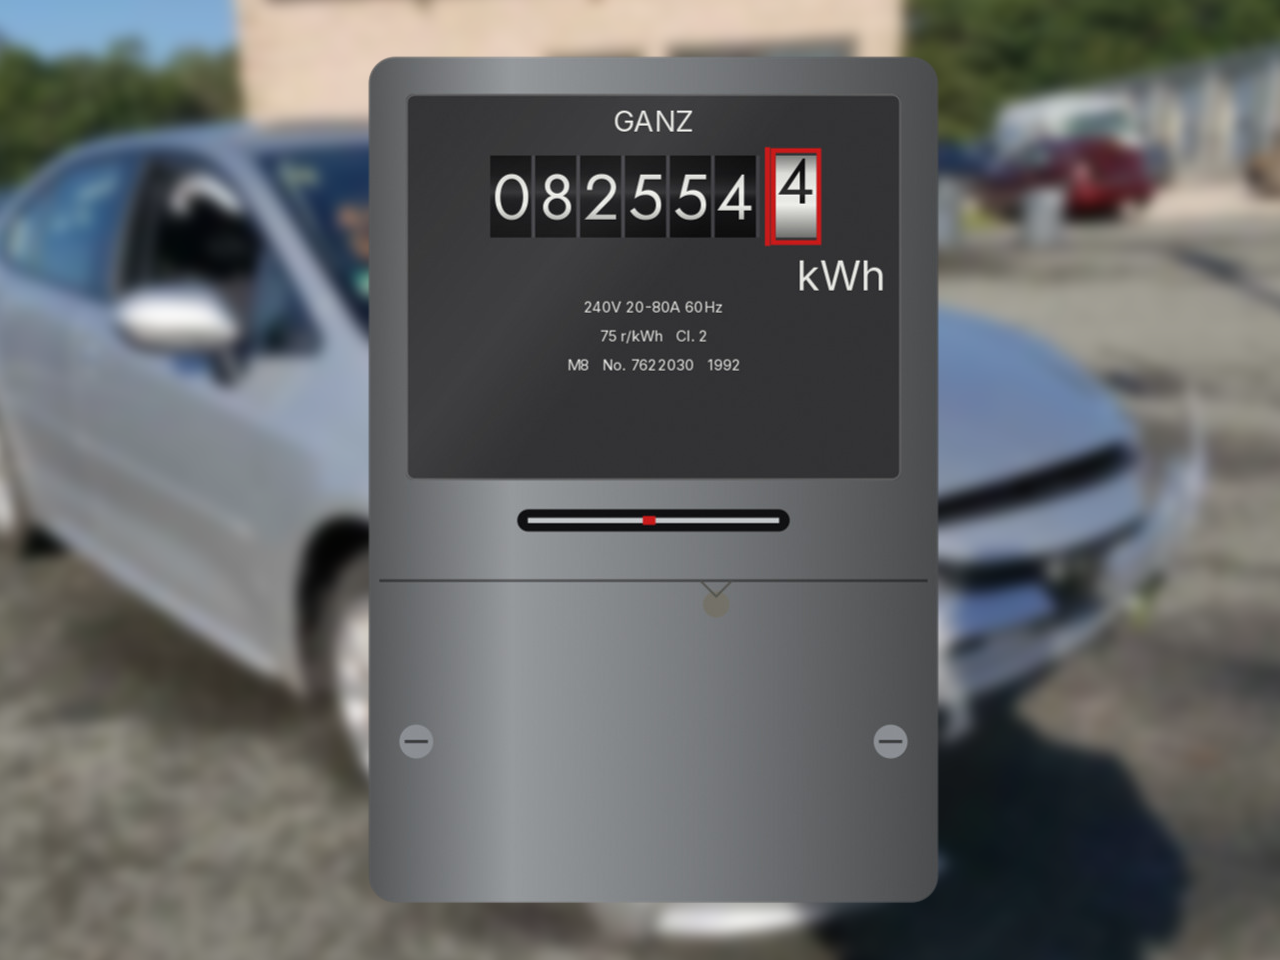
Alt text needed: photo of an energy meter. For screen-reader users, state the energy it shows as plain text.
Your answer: 82554.4 kWh
